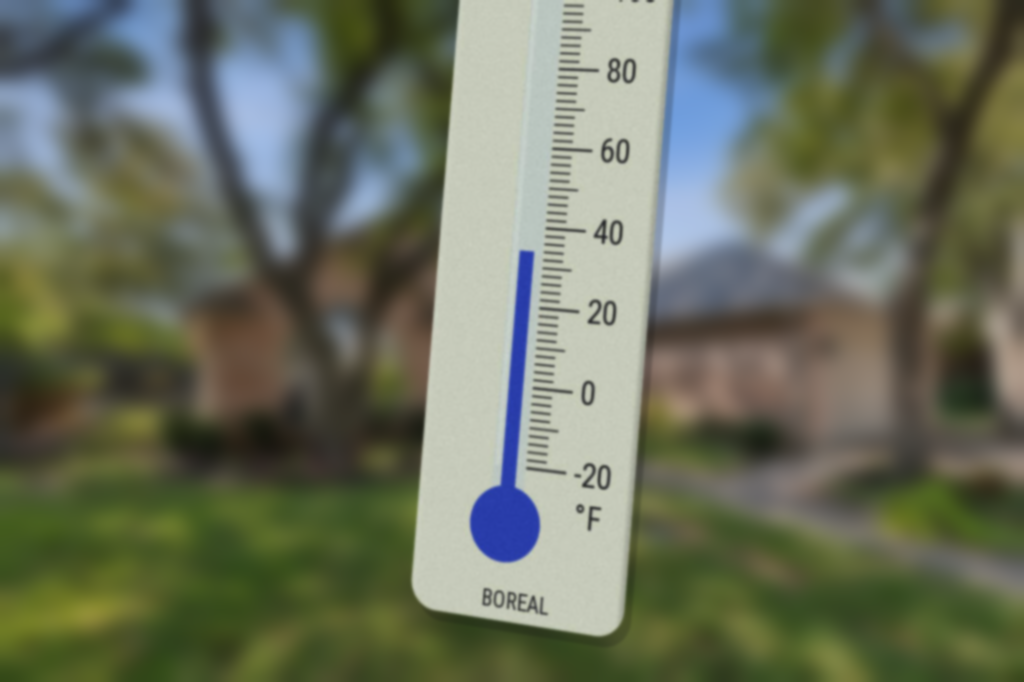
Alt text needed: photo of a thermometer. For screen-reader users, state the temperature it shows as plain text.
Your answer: 34 °F
